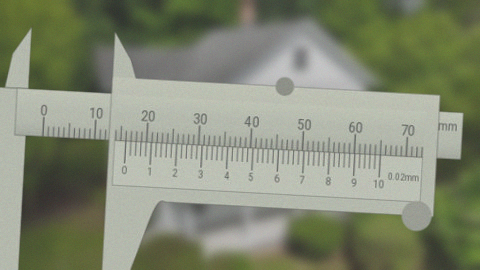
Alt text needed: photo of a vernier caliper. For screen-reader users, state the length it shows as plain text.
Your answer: 16.0 mm
